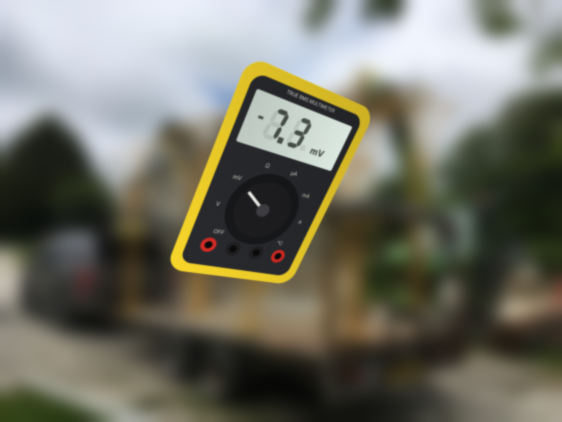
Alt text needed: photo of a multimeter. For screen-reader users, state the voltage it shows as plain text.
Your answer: -7.3 mV
